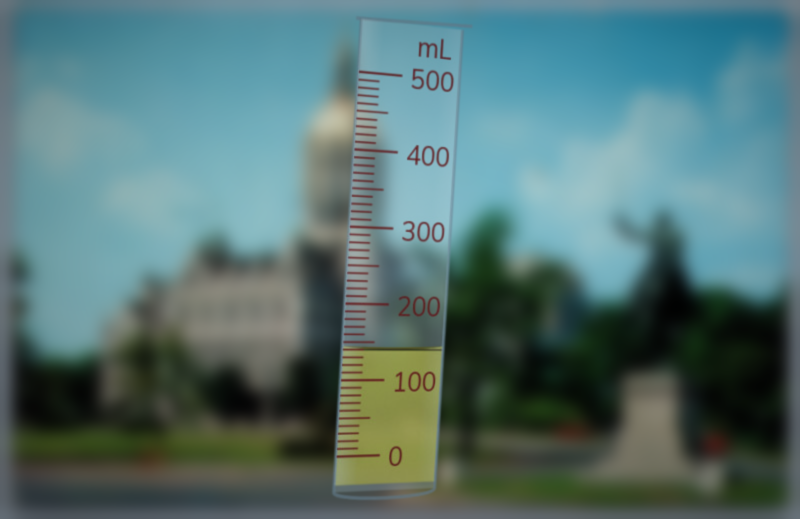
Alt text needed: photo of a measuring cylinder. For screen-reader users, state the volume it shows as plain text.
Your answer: 140 mL
